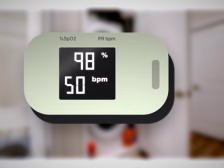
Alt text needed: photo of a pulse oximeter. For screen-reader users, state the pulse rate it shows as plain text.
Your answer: 50 bpm
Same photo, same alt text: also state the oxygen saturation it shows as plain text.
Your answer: 98 %
